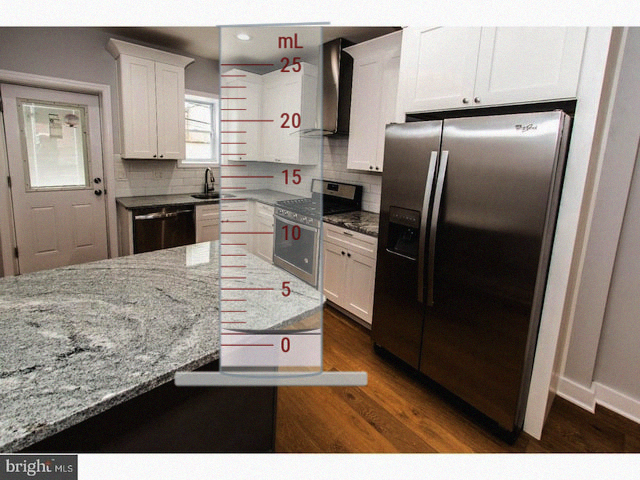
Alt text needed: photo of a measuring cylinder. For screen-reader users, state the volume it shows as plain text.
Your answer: 1 mL
